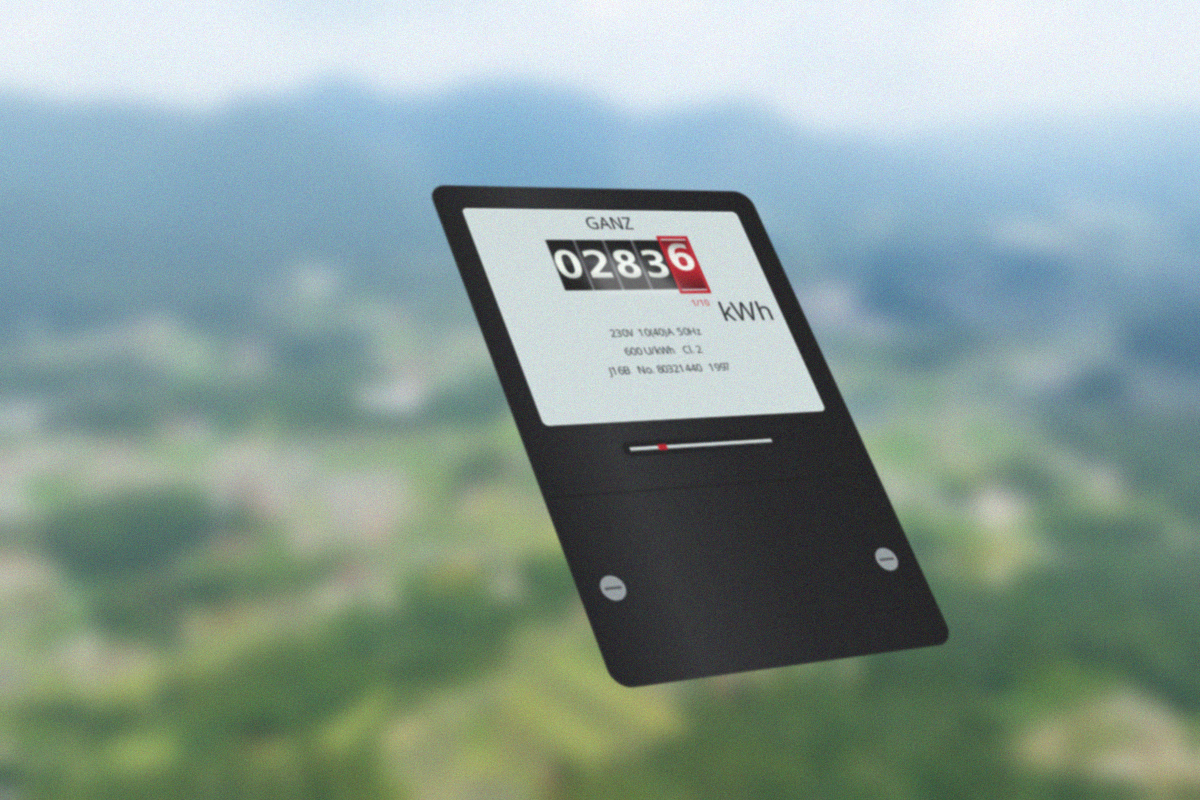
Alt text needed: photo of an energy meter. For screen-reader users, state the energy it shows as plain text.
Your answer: 283.6 kWh
